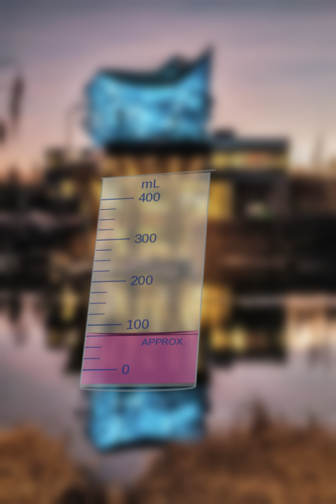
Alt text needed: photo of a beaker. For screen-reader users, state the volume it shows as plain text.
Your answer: 75 mL
